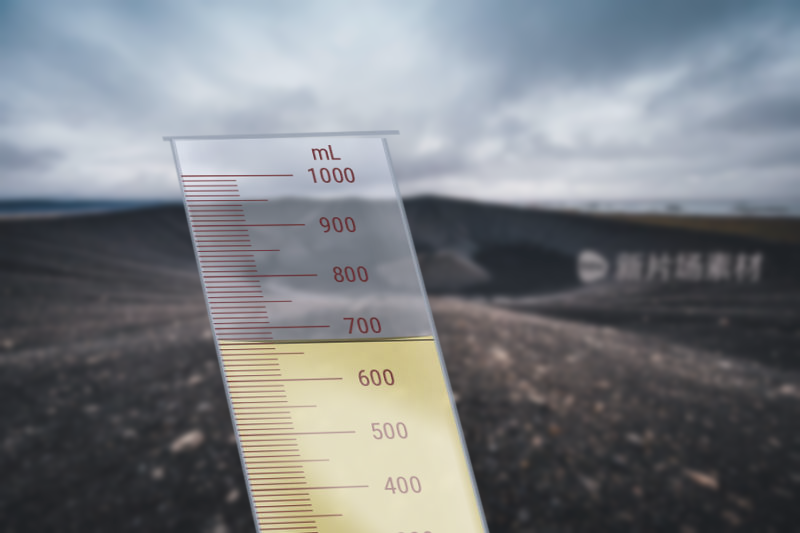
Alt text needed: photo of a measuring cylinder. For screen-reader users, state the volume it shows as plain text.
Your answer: 670 mL
